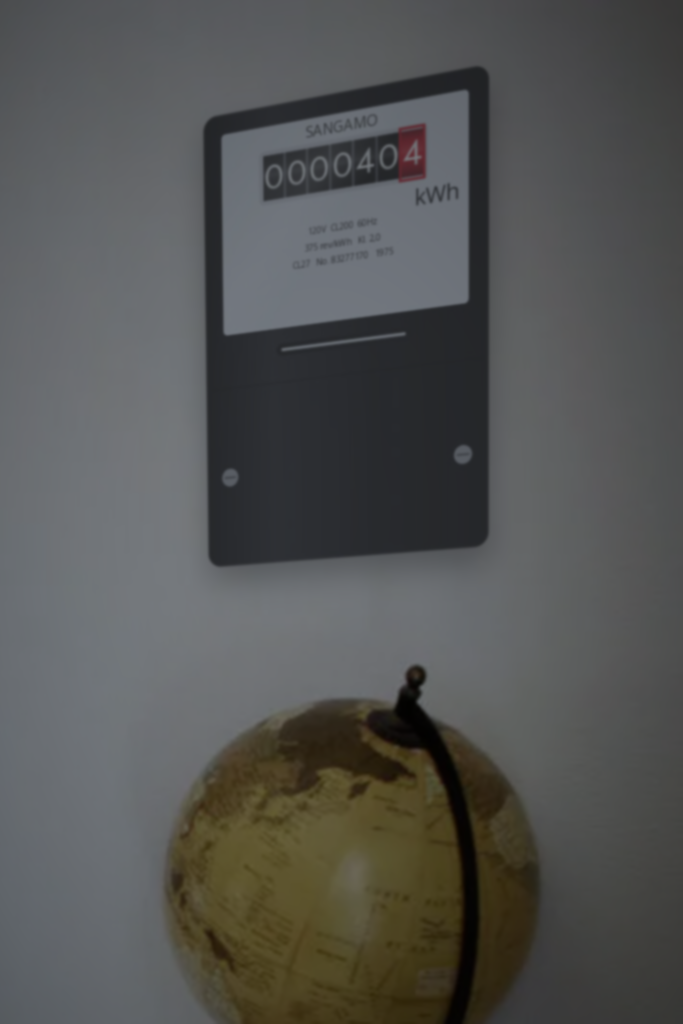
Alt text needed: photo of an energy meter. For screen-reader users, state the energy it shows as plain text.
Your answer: 40.4 kWh
